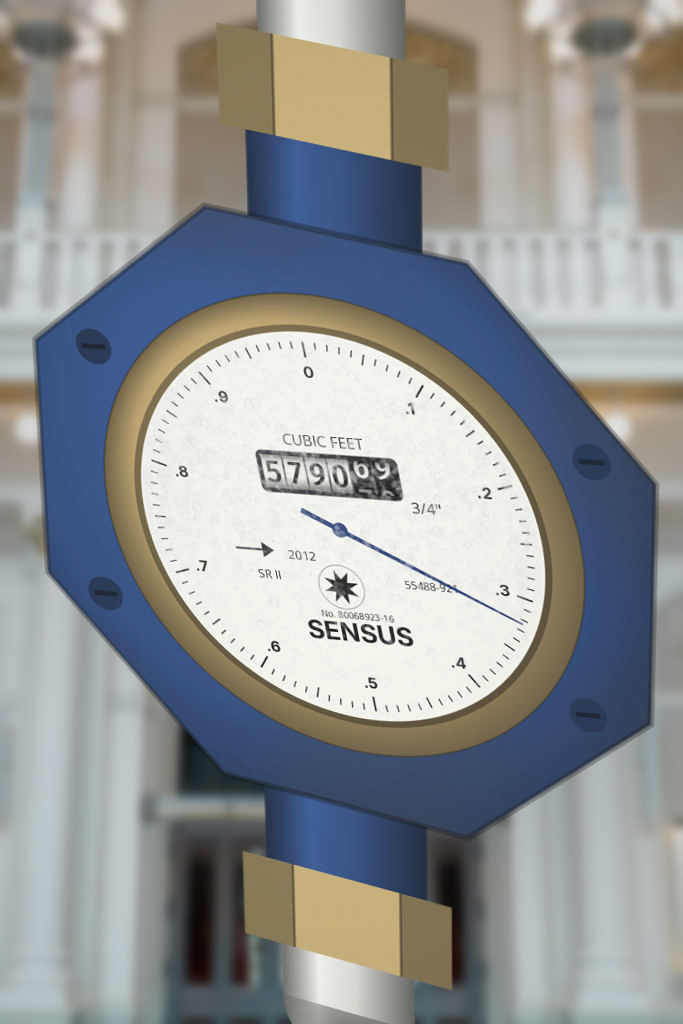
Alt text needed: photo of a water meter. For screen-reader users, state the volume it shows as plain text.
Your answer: 579069.32 ft³
